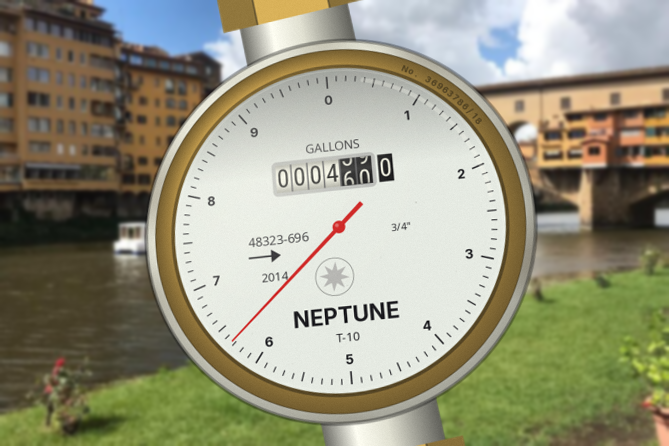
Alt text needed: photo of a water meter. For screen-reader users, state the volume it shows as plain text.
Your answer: 4596.3 gal
